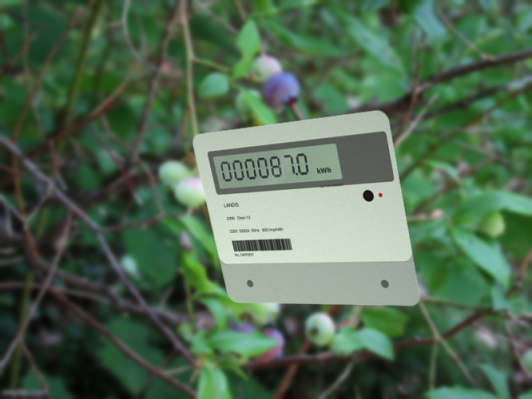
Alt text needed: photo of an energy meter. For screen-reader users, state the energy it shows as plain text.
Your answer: 87.0 kWh
